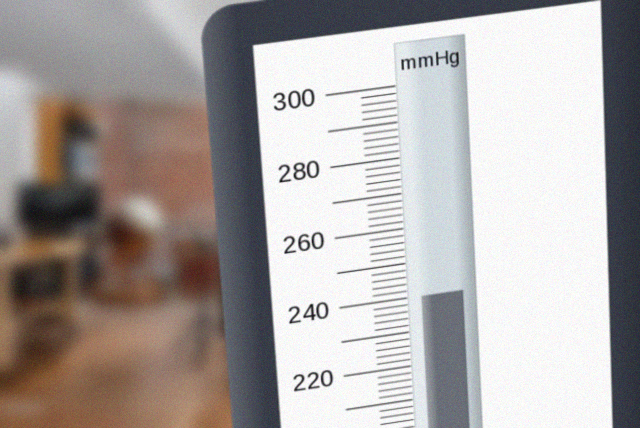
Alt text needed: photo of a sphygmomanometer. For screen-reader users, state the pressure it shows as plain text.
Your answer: 240 mmHg
